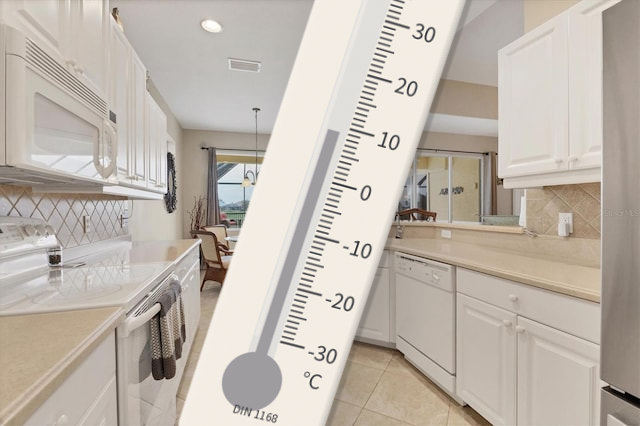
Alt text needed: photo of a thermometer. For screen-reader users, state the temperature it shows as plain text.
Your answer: 9 °C
